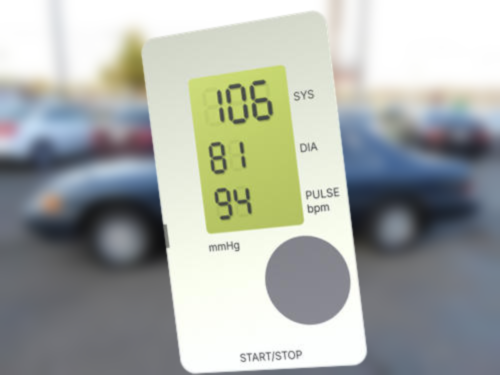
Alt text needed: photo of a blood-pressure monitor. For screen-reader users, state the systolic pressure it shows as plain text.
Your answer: 106 mmHg
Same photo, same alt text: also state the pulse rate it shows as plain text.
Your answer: 94 bpm
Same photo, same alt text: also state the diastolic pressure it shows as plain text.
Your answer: 81 mmHg
